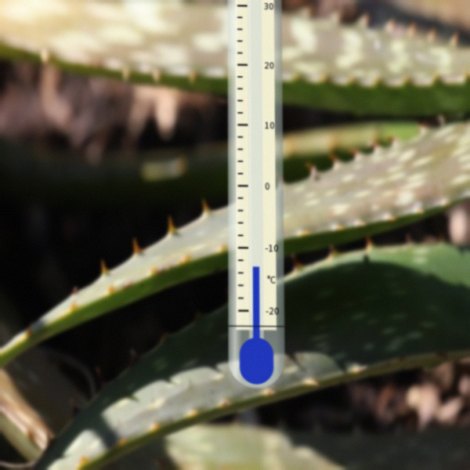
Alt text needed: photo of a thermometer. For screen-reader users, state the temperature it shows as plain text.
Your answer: -13 °C
